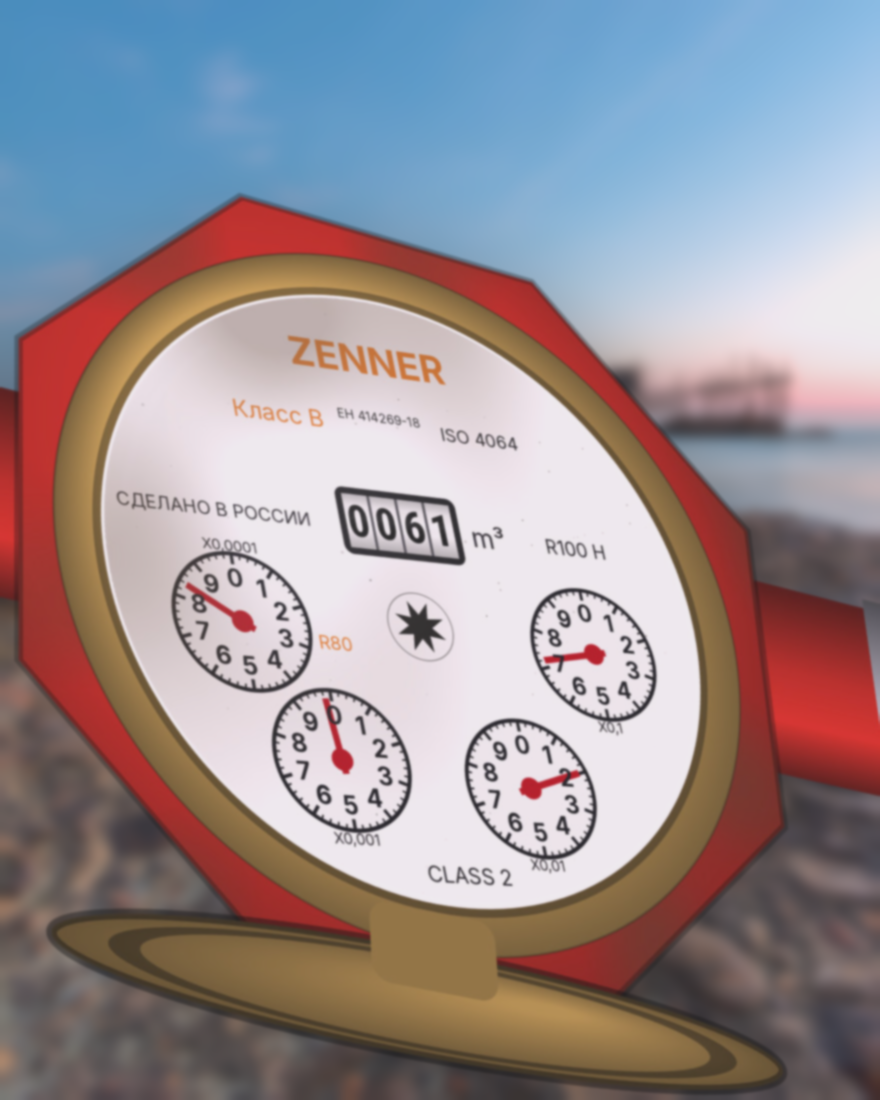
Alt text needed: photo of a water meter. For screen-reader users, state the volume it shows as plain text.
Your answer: 61.7198 m³
